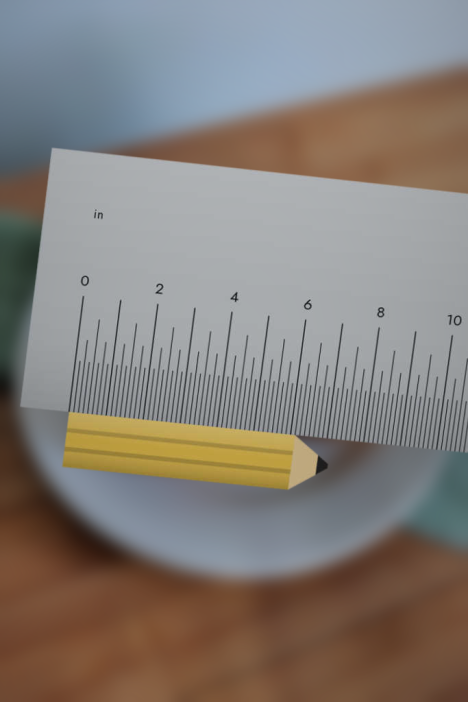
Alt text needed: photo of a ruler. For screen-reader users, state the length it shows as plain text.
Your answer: 7.125 in
